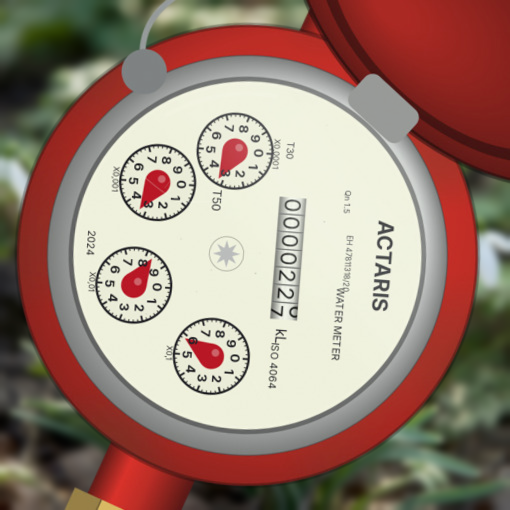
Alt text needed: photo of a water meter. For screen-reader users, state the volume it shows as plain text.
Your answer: 226.5833 kL
